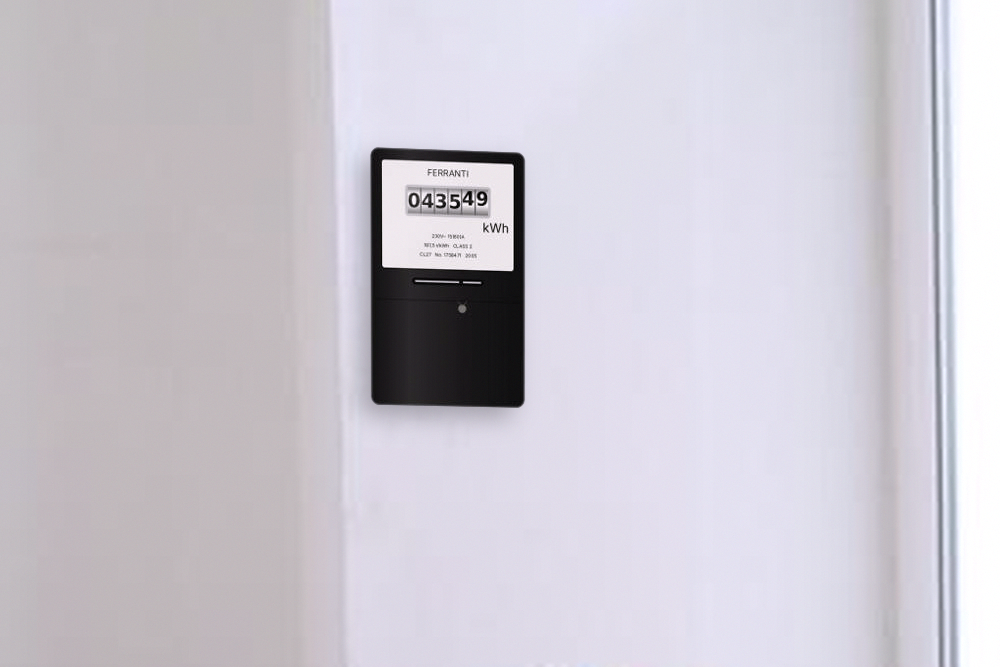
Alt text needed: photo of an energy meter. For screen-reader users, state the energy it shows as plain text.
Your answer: 43549 kWh
